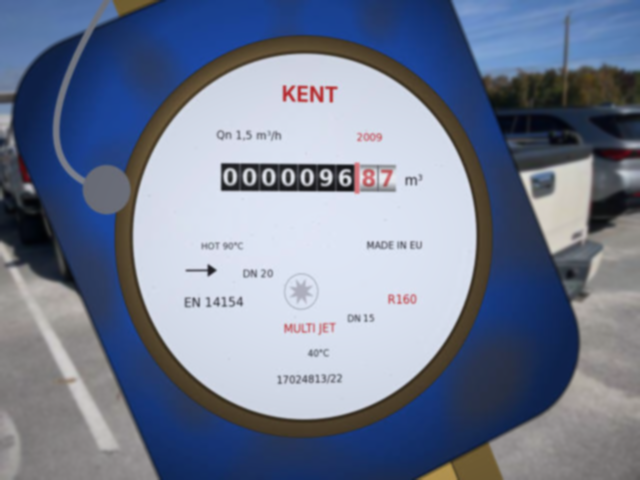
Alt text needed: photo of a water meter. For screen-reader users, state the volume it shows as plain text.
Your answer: 96.87 m³
